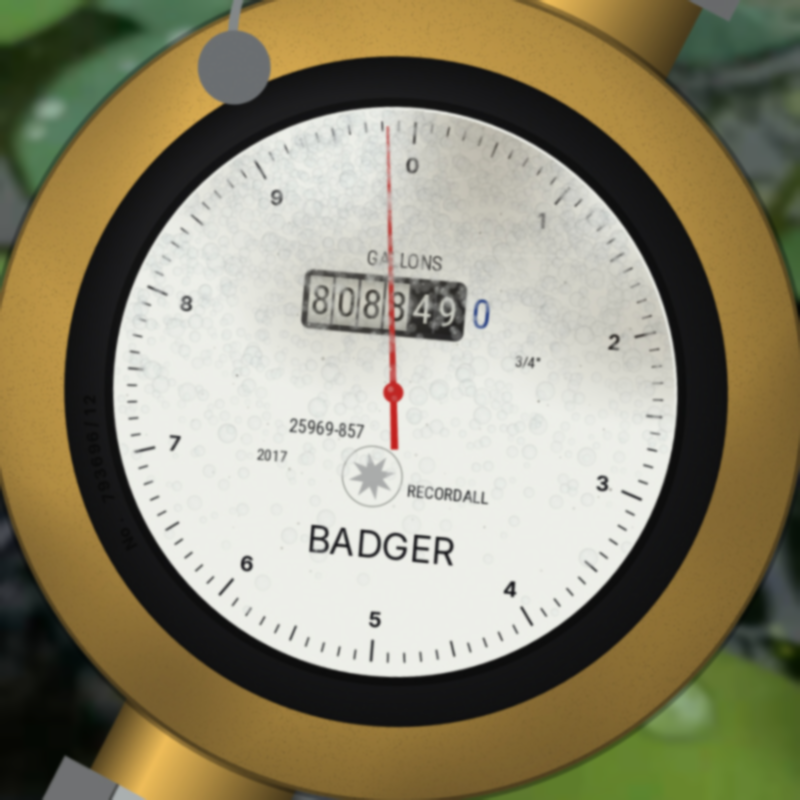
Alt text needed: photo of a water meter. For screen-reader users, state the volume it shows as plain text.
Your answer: 8088489.8 gal
